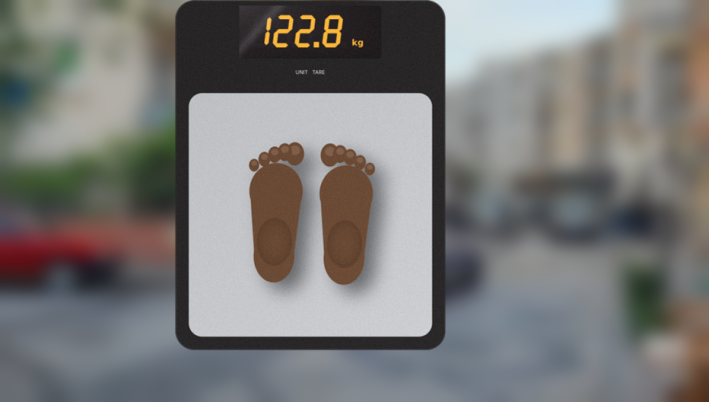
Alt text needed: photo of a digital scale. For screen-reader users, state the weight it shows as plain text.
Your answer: 122.8 kg
